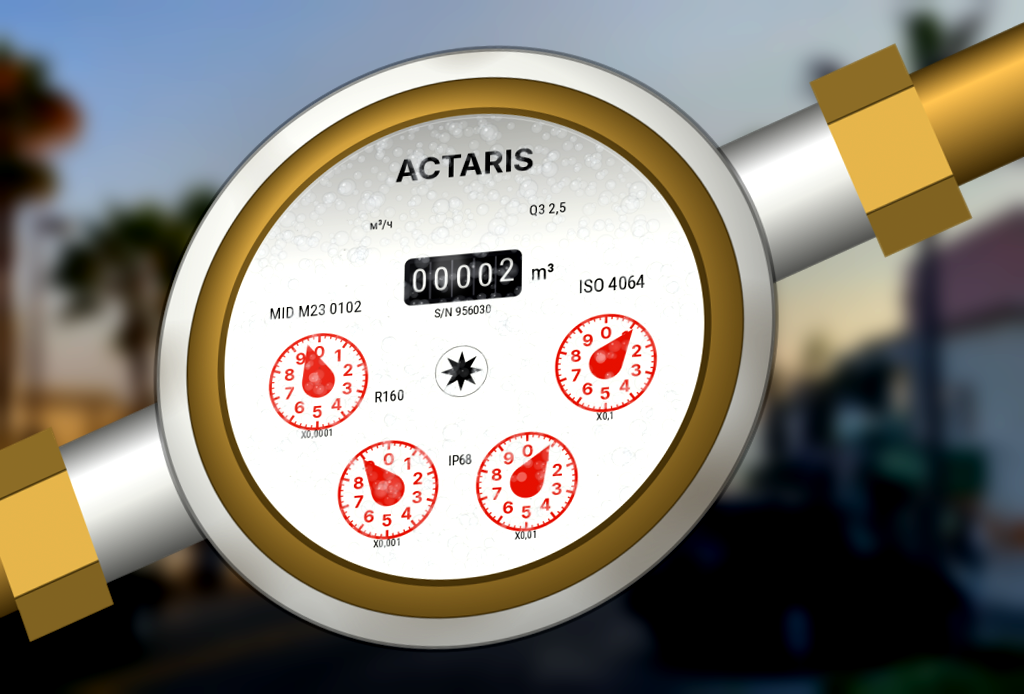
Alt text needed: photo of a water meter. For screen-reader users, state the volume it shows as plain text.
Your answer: 2.1089 m³
